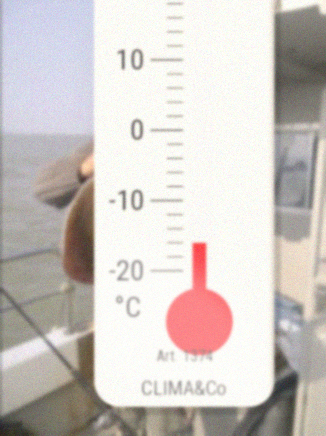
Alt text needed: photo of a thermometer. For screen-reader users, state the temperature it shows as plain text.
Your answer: -16 °C
